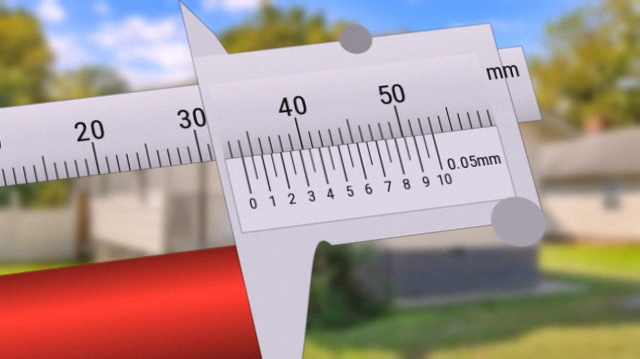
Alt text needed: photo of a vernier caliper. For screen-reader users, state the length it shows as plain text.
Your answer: 34.0 mm
